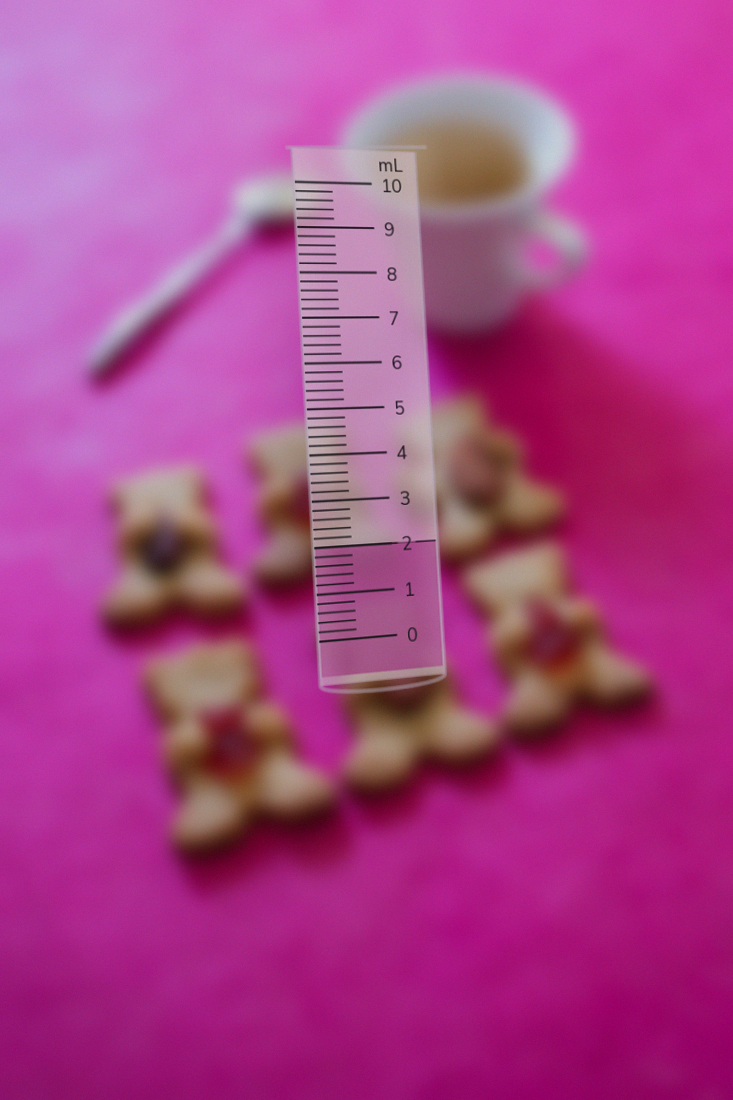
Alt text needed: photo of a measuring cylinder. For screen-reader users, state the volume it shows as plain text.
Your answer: 2 mL
